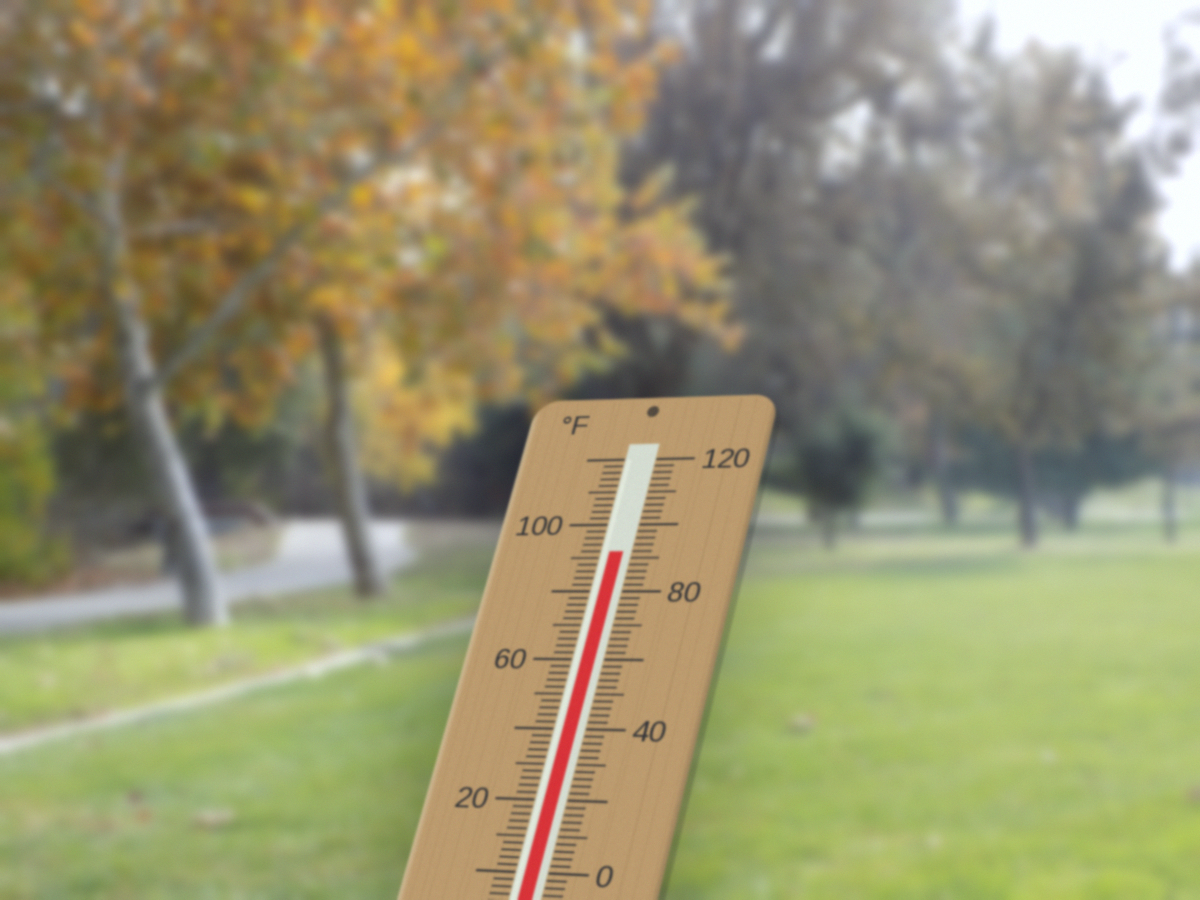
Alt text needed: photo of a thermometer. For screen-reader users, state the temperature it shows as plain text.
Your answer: 92 °F
